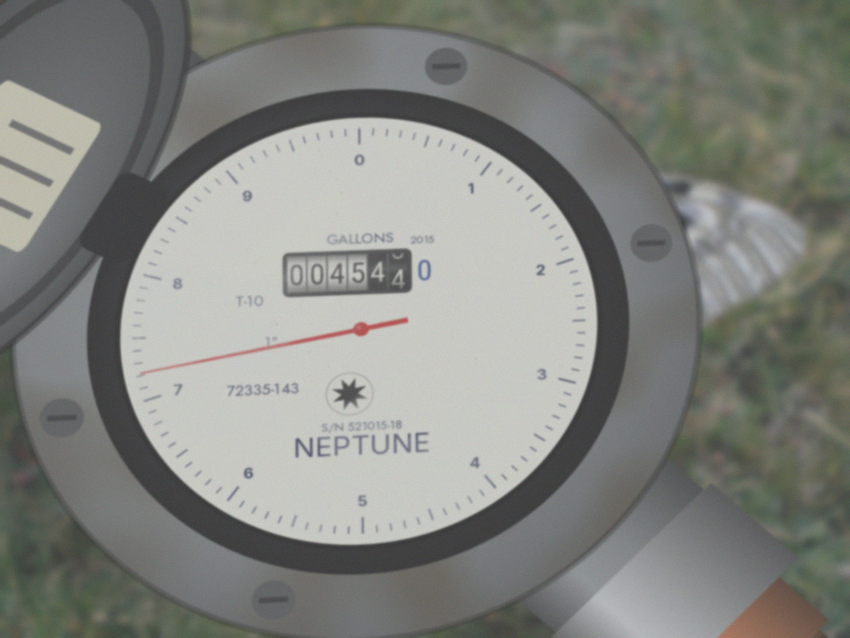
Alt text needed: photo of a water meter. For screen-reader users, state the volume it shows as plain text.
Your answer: 45437.2 gal
